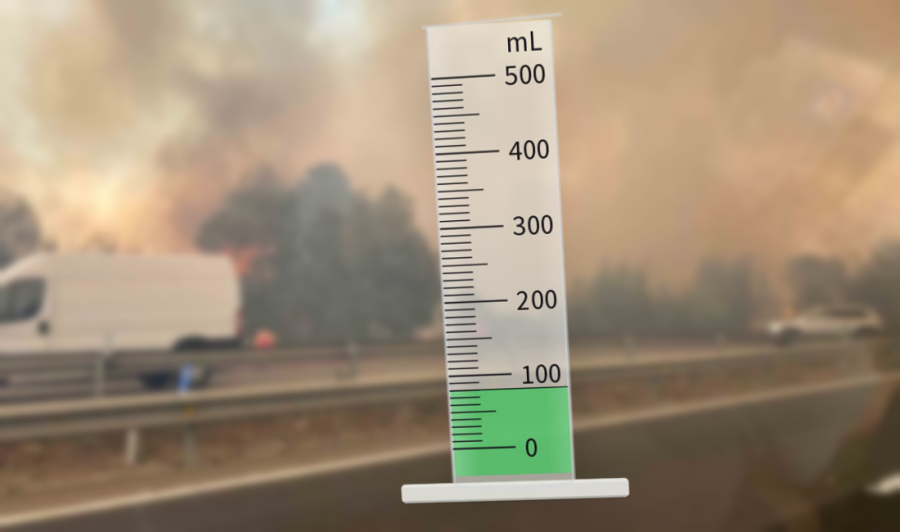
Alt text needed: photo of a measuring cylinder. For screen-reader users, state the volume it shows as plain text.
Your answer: 80 mL
